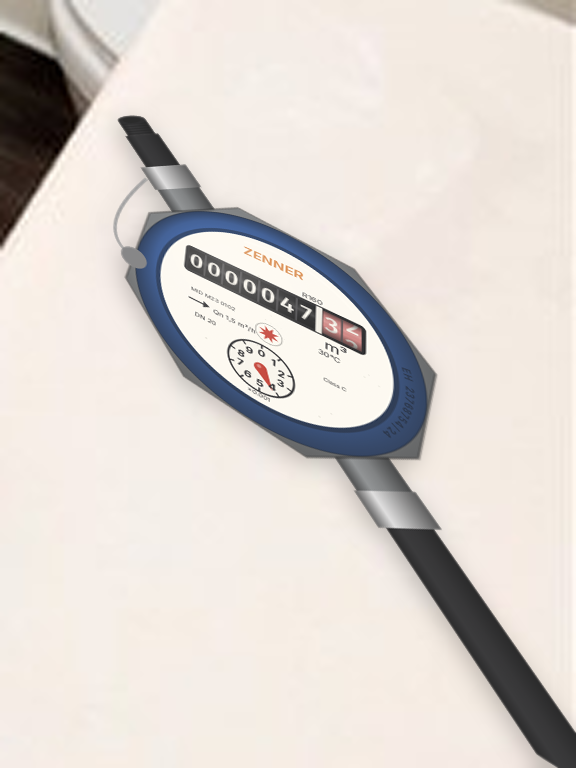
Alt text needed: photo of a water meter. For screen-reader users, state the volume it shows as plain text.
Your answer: 47.324 m³
